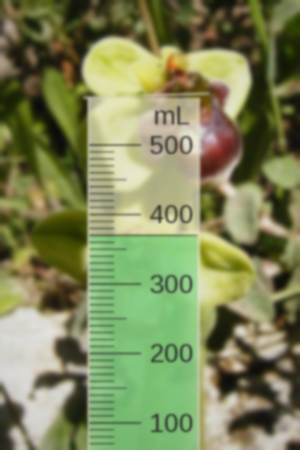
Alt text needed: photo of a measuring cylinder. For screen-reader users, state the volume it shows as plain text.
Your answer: 370 mL
